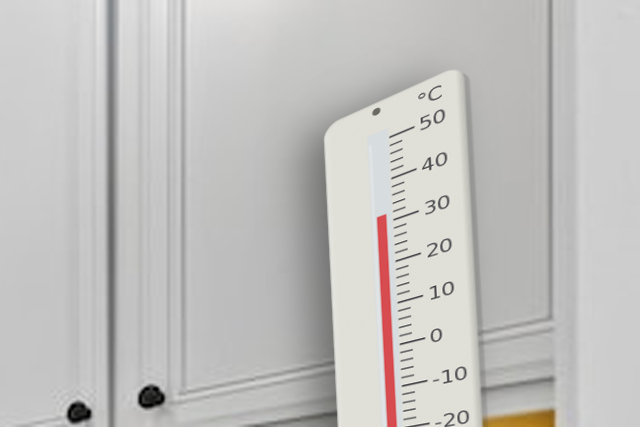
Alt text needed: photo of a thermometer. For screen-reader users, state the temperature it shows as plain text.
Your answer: 32 °C
